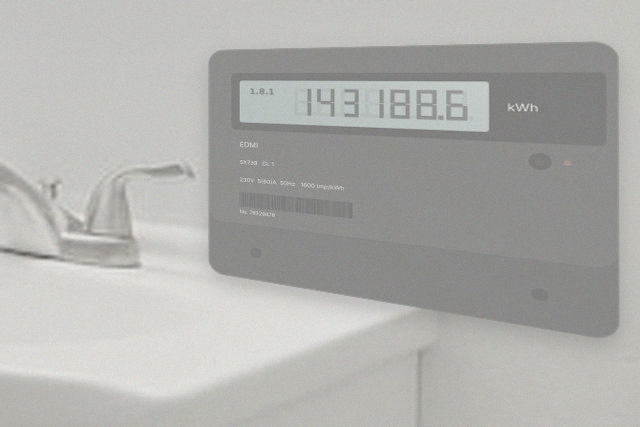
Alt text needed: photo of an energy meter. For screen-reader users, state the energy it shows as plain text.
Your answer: 143188.6 kWh
